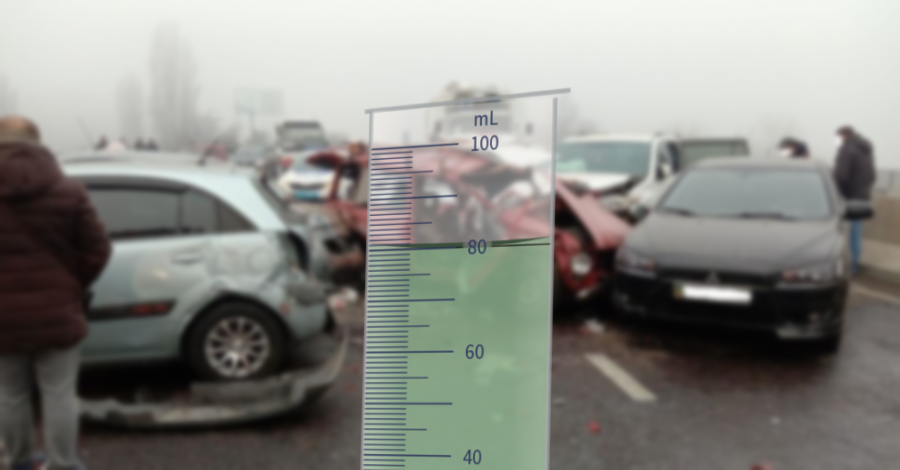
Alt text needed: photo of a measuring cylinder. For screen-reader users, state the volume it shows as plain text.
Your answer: 80 mL
